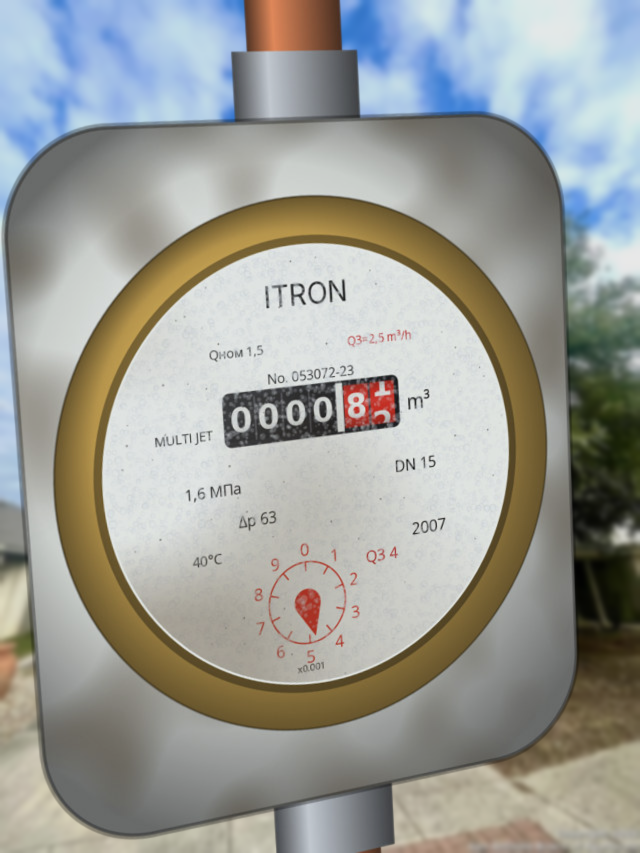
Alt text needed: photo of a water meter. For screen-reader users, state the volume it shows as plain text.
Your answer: 0.814 m³
